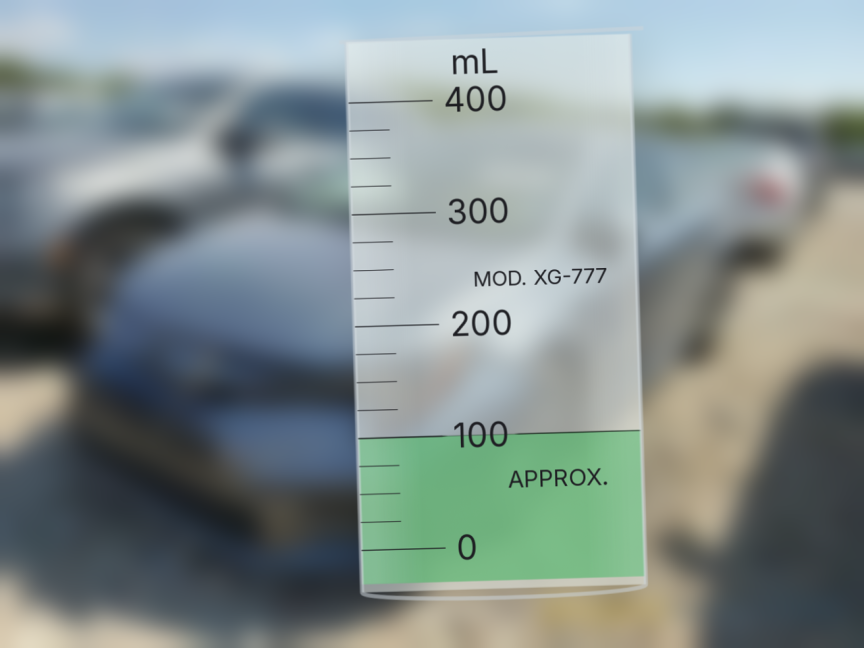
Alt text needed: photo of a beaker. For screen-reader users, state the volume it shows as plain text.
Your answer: 100 mL
